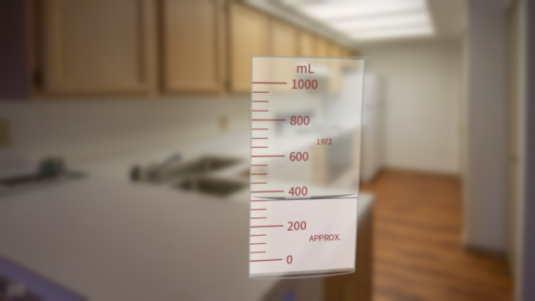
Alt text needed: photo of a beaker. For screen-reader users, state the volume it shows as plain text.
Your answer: 350 mL
